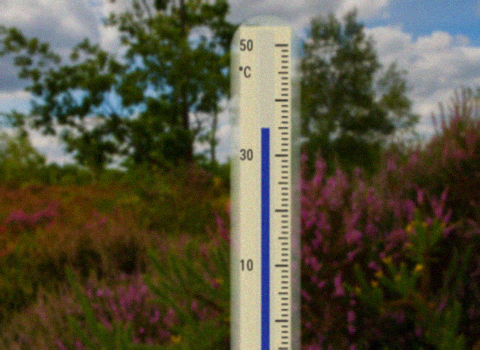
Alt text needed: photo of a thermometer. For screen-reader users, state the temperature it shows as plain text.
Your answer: 35 °C
